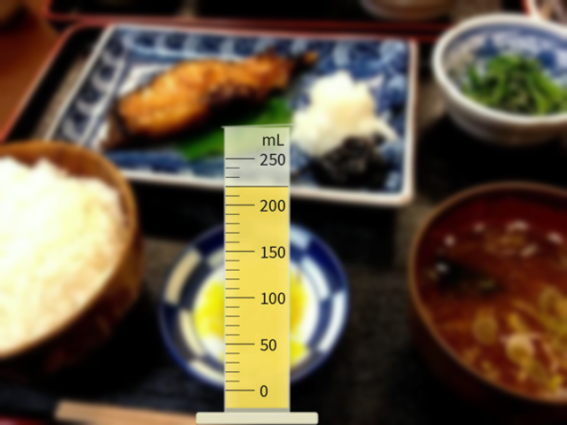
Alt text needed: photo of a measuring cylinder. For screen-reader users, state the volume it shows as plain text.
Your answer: 220 mL
